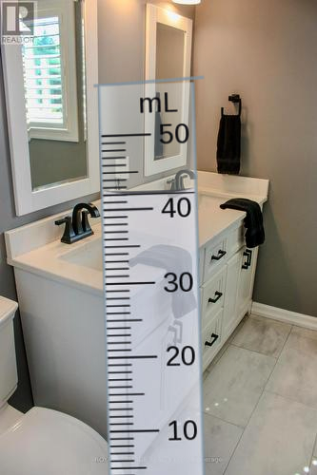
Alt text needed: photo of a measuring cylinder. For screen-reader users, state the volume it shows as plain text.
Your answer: 42 mL
